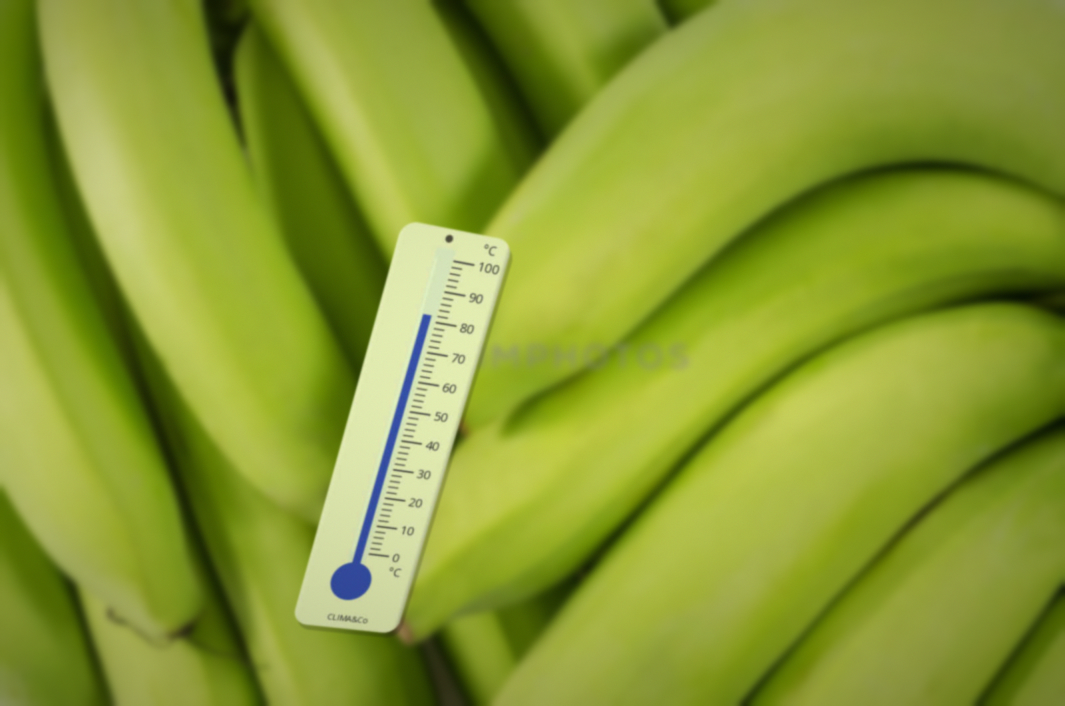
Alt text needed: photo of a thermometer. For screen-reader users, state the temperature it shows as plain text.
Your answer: 82 °C
